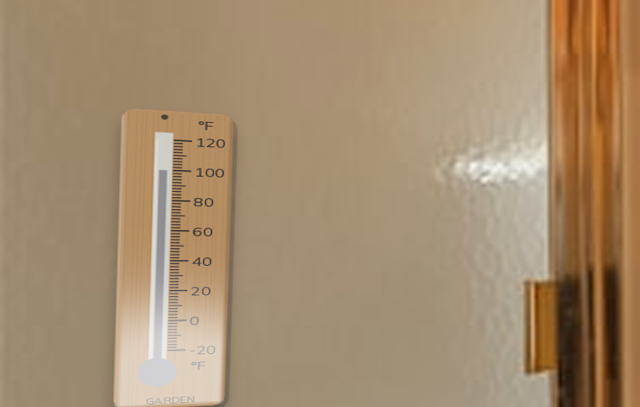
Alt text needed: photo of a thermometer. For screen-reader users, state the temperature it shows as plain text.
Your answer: 100 °F
